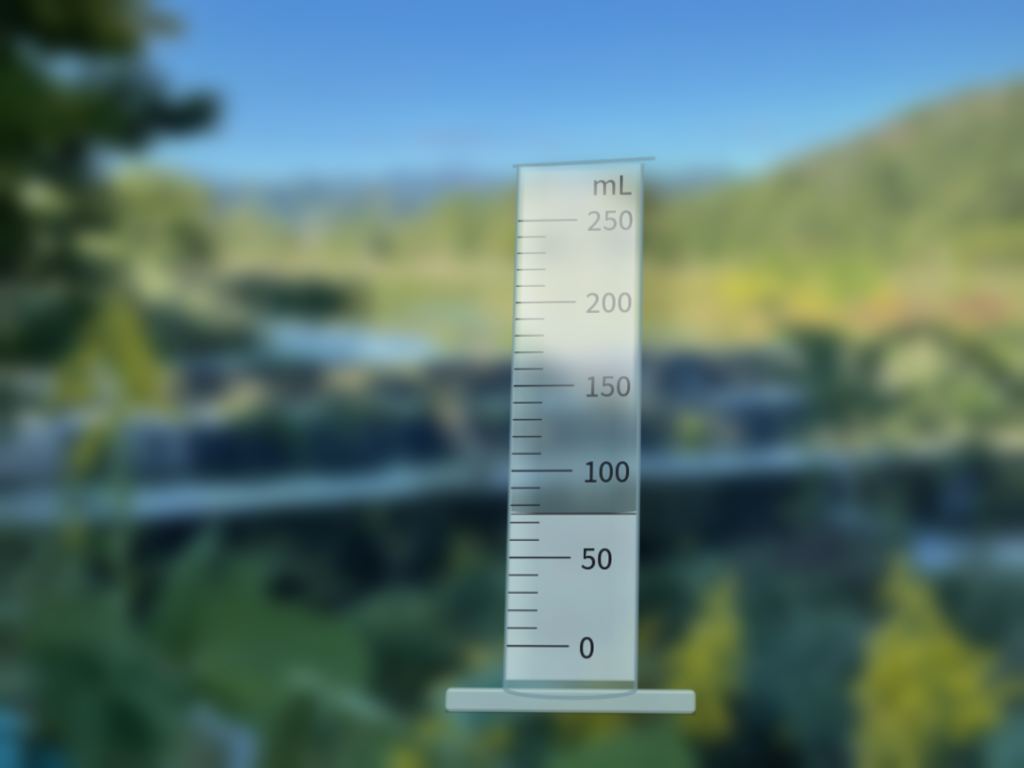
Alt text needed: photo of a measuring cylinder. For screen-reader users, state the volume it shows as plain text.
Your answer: 75 mL
